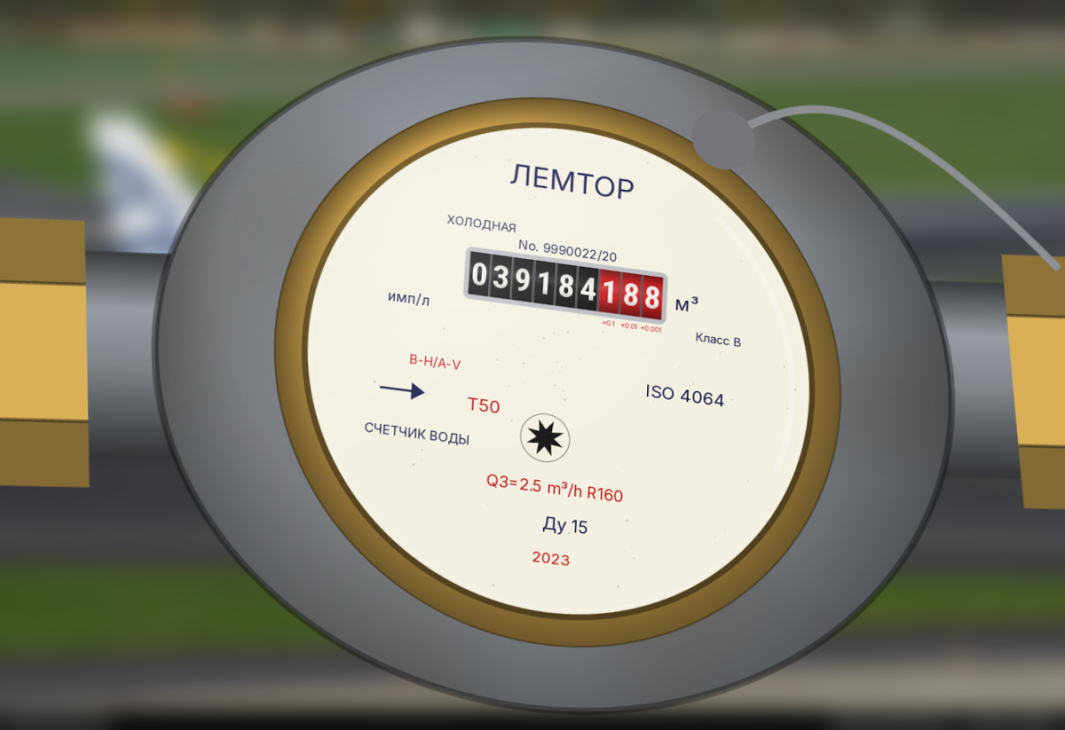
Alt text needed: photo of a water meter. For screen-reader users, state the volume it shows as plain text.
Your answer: 39184.188 m³
